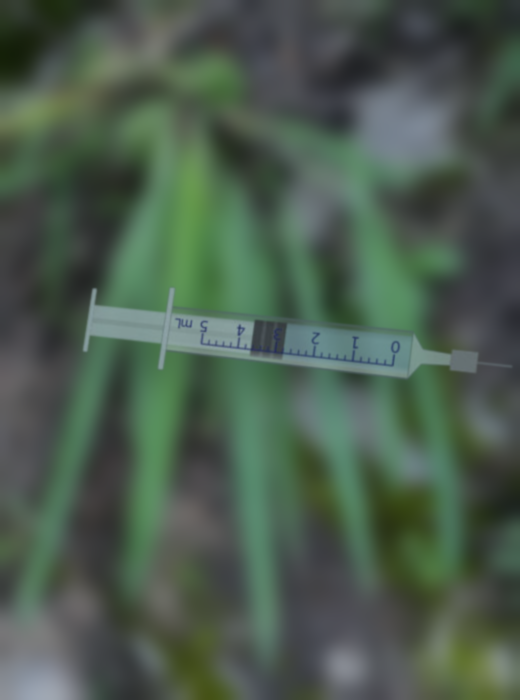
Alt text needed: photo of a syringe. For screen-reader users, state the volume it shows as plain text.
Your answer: 2.8 mL
